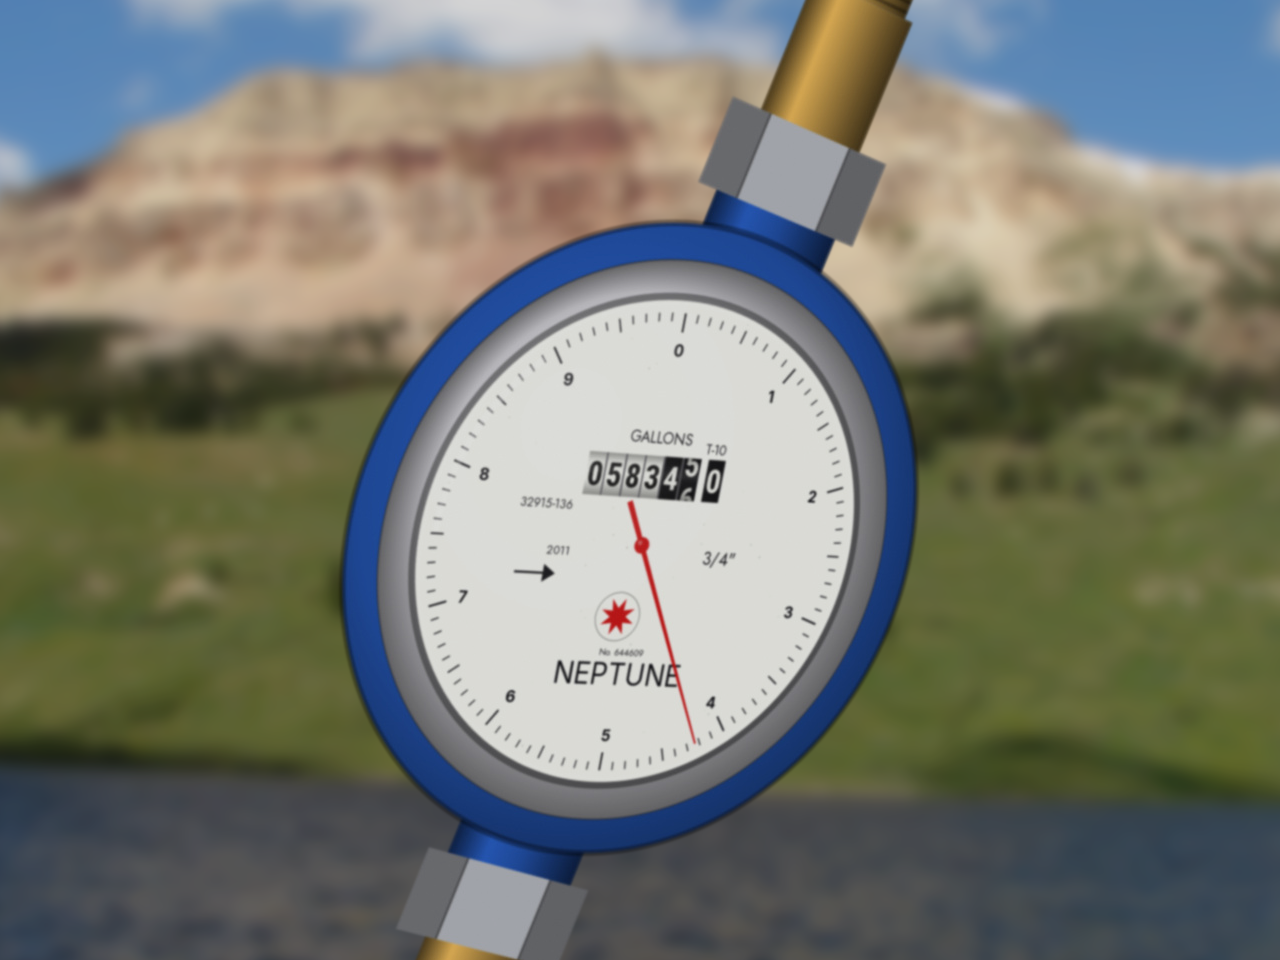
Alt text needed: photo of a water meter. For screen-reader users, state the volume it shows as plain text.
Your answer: 583454.2 gal
